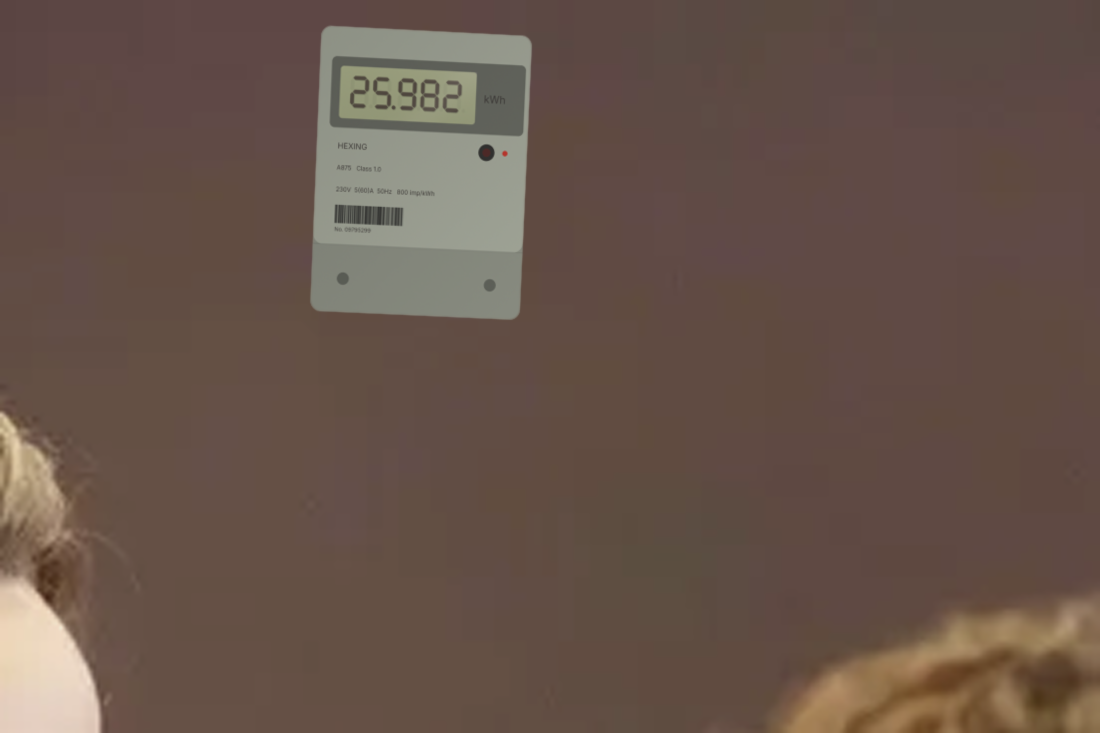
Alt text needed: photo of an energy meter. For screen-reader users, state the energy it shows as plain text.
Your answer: 25.982 kWh
